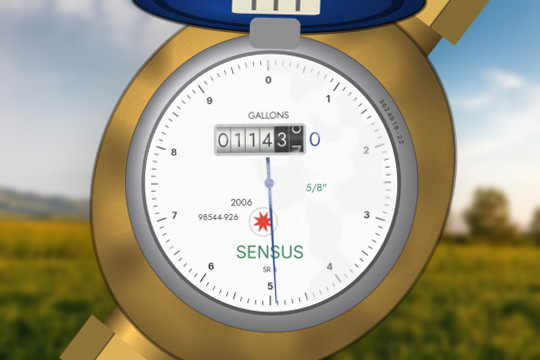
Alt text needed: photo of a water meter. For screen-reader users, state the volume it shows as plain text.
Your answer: 114364.9 gal
